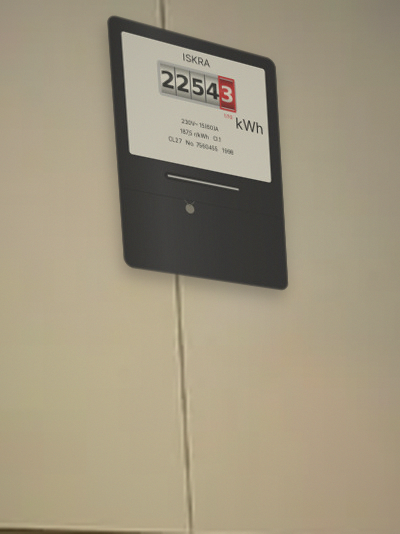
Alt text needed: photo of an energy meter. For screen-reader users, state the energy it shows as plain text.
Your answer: 2254.3 kWh
